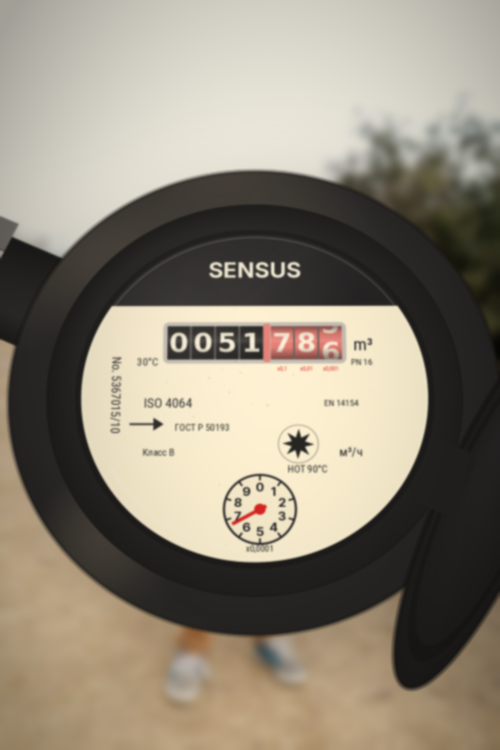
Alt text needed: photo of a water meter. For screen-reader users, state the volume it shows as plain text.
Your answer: 51.7856 m³
